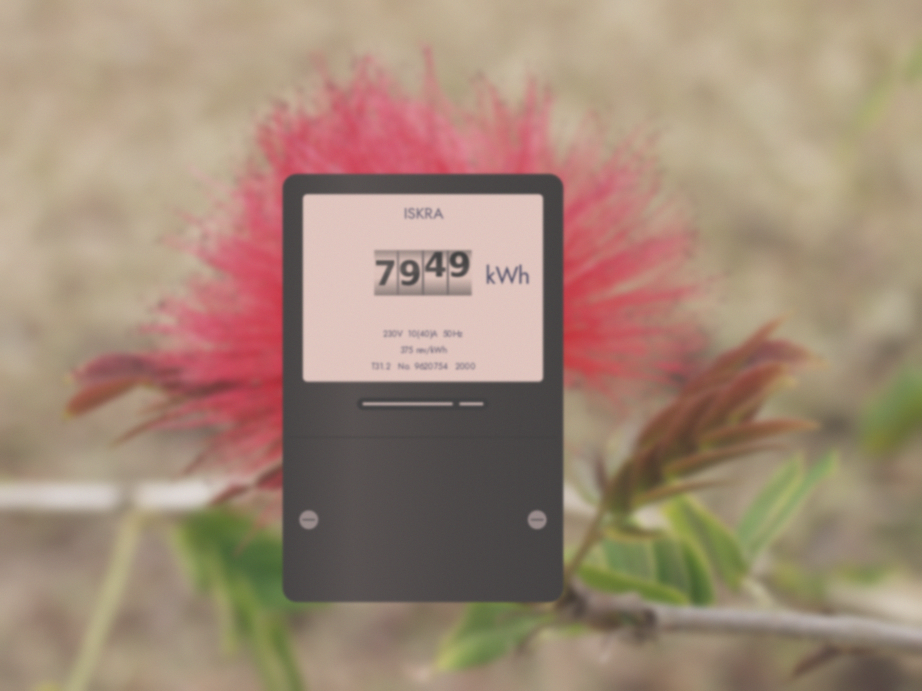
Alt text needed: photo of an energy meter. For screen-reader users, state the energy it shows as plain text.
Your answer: 7949 kWh
